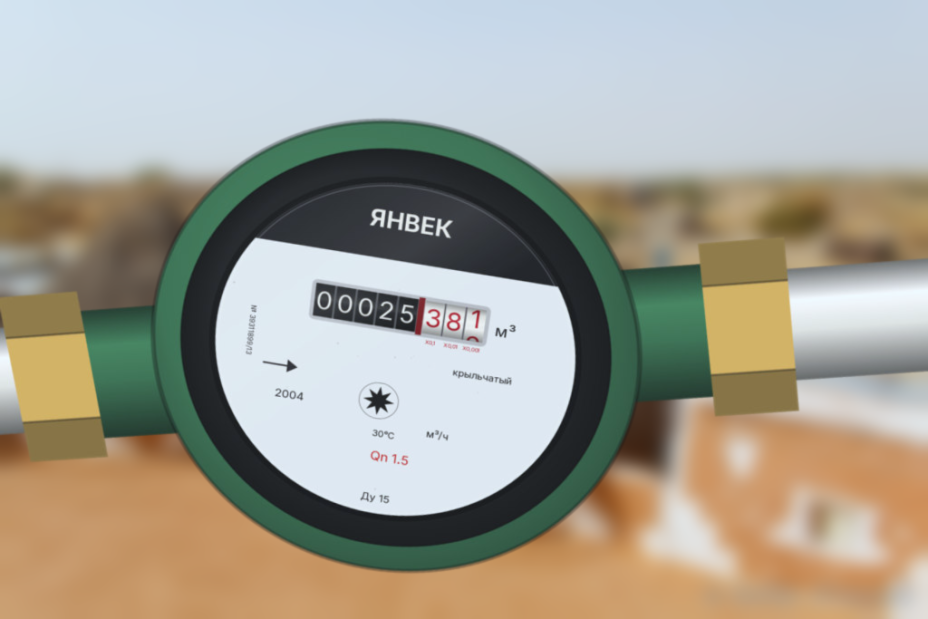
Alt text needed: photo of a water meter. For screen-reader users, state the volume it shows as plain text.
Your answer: 25.381 m³
